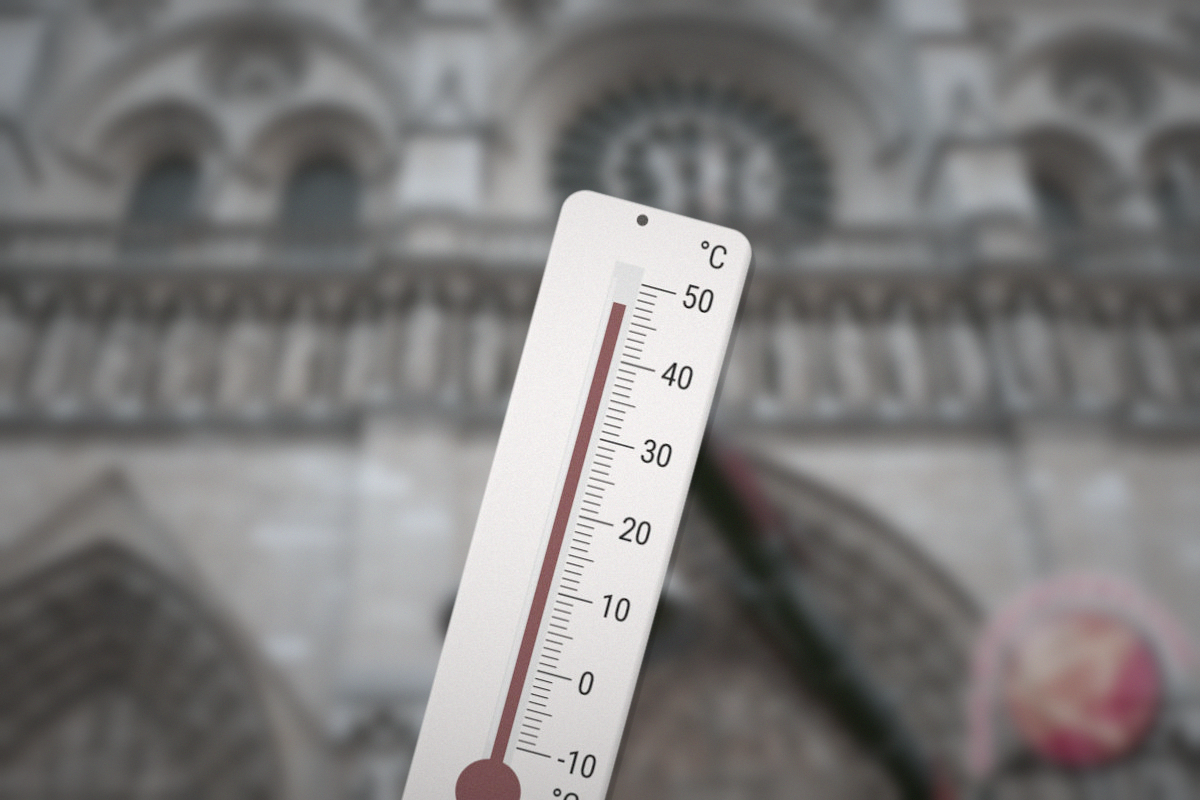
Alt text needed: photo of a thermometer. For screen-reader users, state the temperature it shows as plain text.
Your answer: 47 °C
